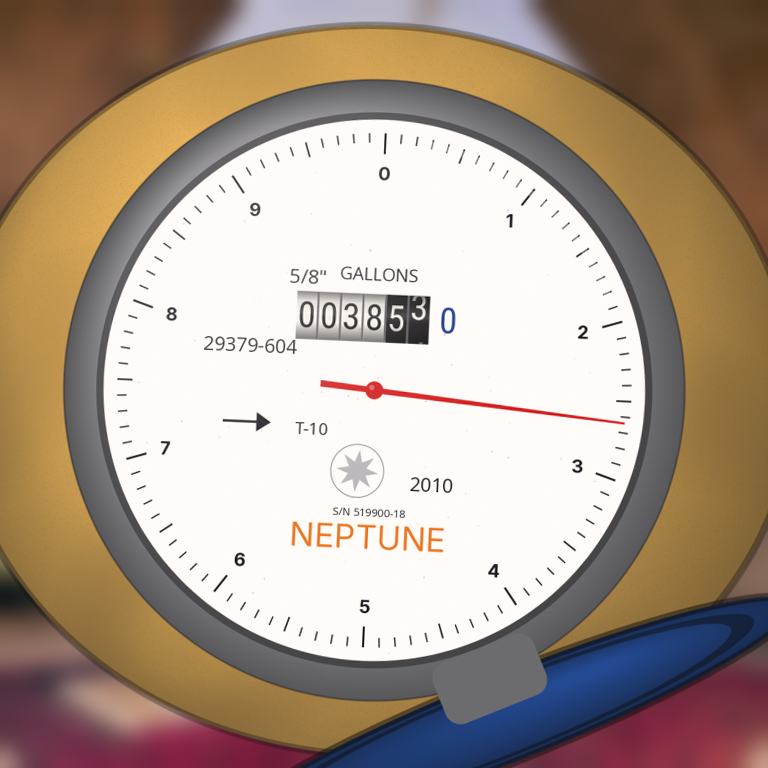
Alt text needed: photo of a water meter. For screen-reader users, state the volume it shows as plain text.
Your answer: 38532.6 gal
